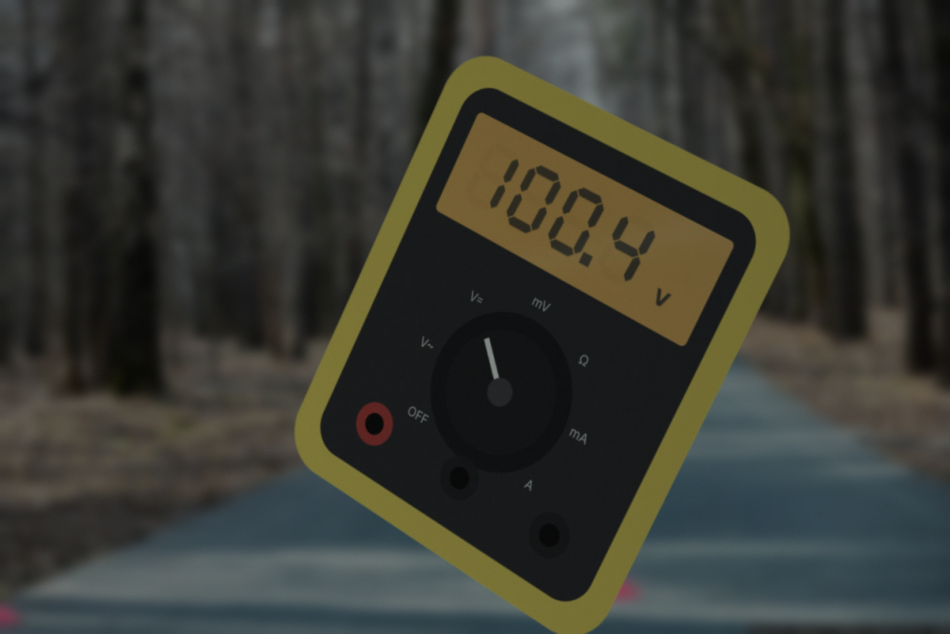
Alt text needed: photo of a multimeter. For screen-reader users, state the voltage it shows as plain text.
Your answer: 100.4 V
